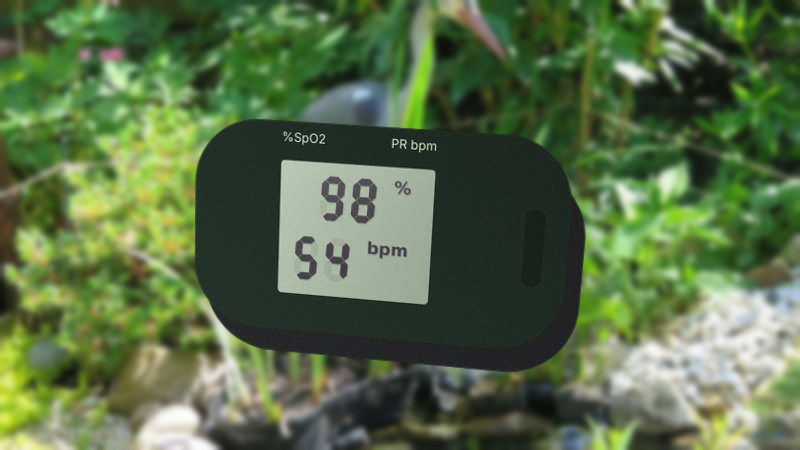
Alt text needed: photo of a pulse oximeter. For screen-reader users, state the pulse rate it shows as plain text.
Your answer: 54 bpm
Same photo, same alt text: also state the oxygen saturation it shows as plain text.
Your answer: 98 %
